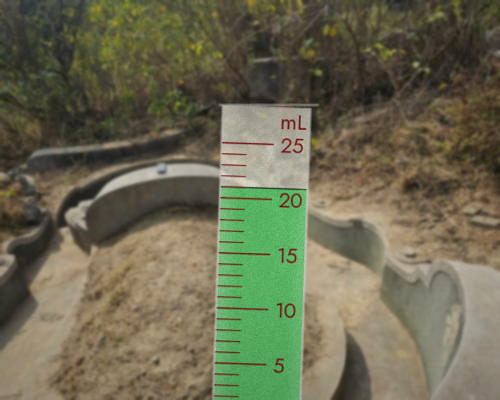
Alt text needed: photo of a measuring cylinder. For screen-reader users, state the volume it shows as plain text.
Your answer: 21 mL
